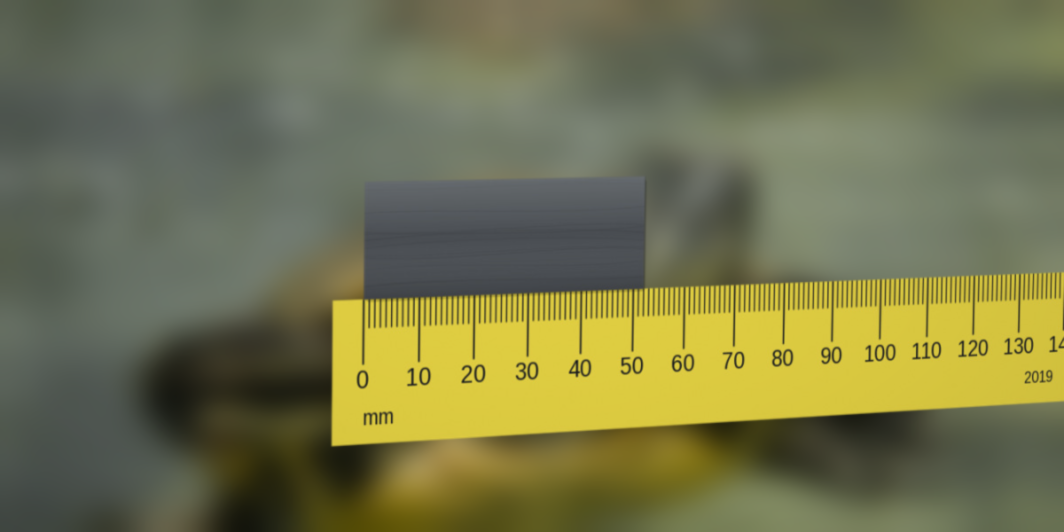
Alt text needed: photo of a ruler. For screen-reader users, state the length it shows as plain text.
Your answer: 52 mm
